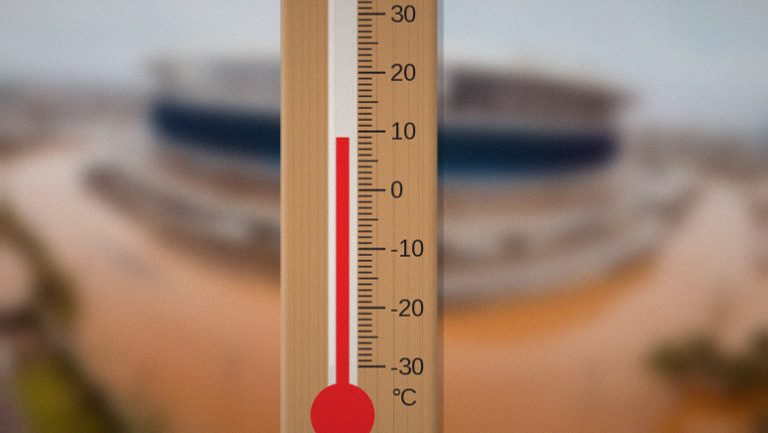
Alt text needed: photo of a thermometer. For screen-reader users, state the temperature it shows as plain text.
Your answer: 9 °C
